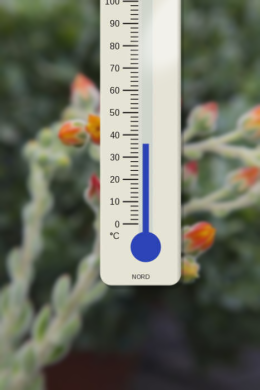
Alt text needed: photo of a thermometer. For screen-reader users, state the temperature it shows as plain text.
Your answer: 36 °C
